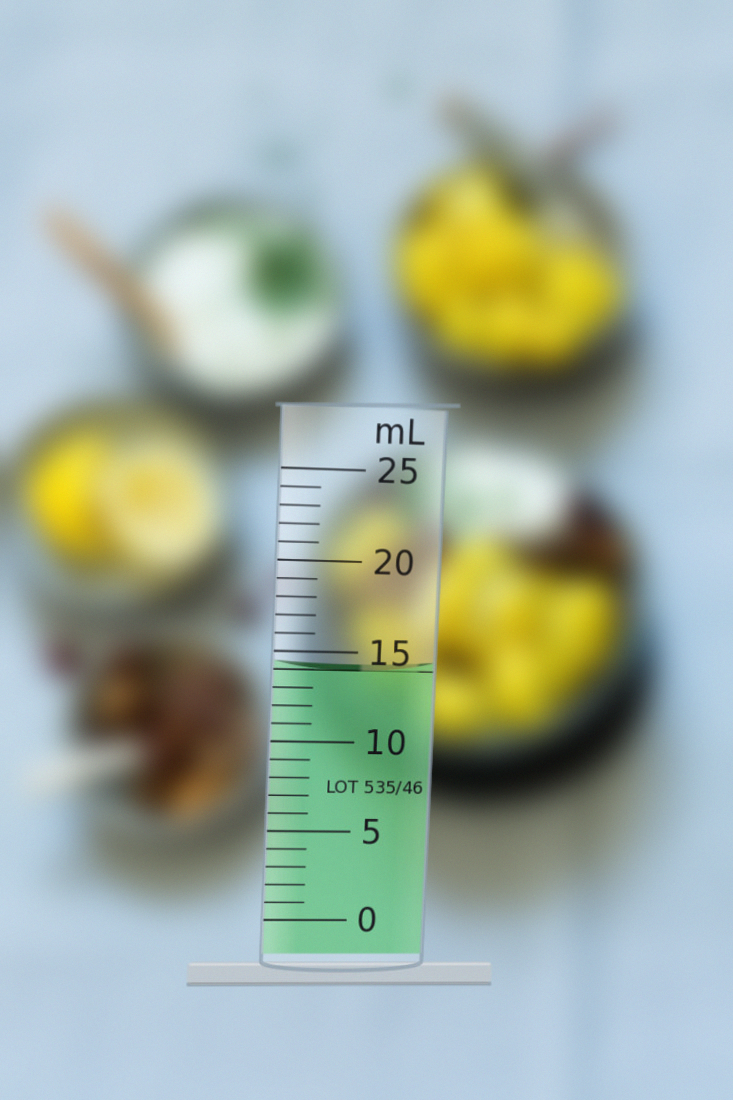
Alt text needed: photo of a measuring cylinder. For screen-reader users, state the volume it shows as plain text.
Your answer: 14 mL
